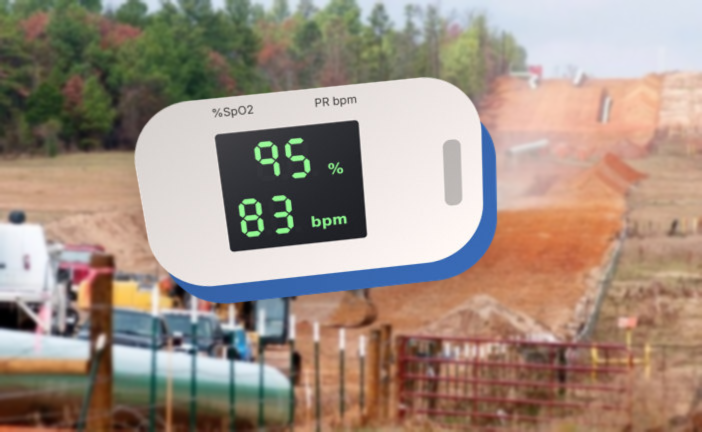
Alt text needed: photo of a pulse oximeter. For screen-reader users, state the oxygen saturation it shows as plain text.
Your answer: 95 %
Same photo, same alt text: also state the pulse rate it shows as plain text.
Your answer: 83 bpm
